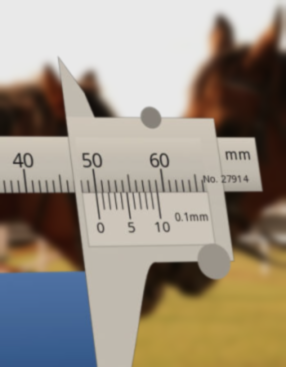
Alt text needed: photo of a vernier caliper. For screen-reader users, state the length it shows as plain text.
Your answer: 50.0 mm
